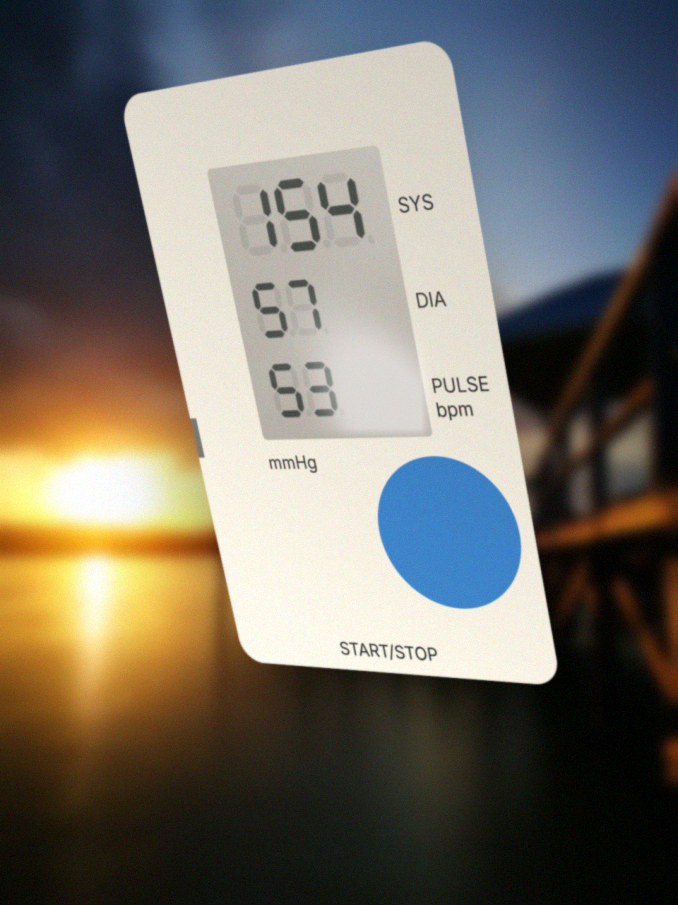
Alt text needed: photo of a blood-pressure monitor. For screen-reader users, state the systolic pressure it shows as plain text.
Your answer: 154 mmHg
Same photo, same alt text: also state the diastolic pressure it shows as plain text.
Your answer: 57 mmHg
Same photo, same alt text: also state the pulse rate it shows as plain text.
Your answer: 53 bpm
